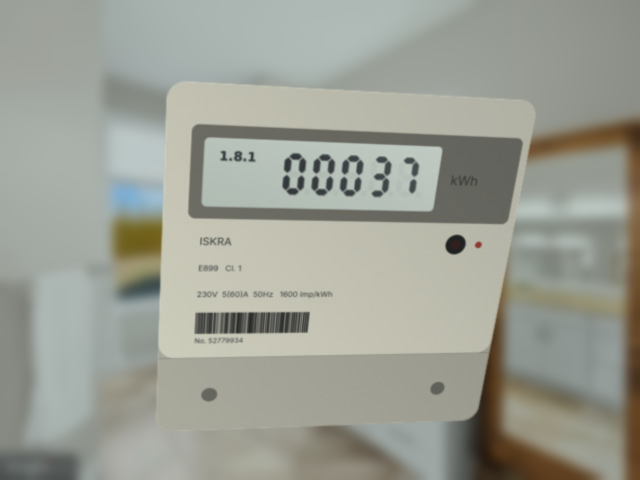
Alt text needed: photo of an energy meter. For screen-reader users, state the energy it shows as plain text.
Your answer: 37 kWh
